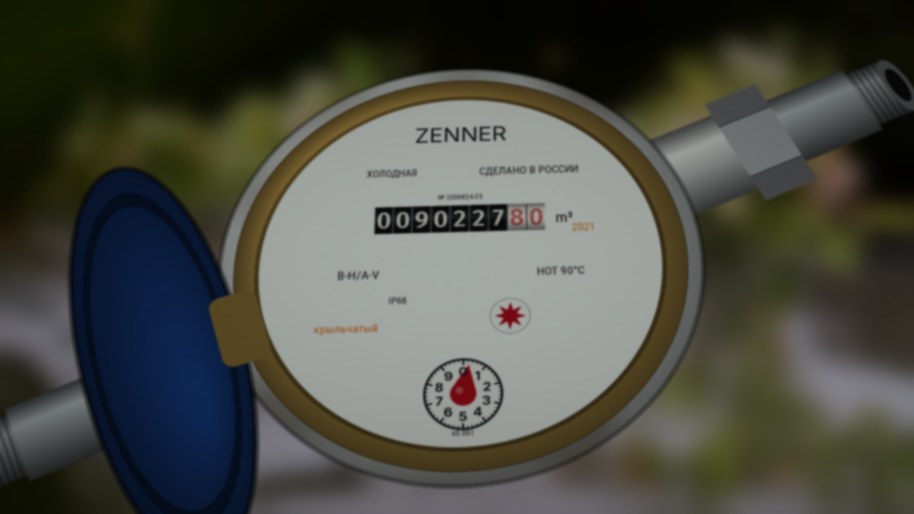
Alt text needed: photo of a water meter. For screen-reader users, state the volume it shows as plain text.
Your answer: 90227.800 m³
